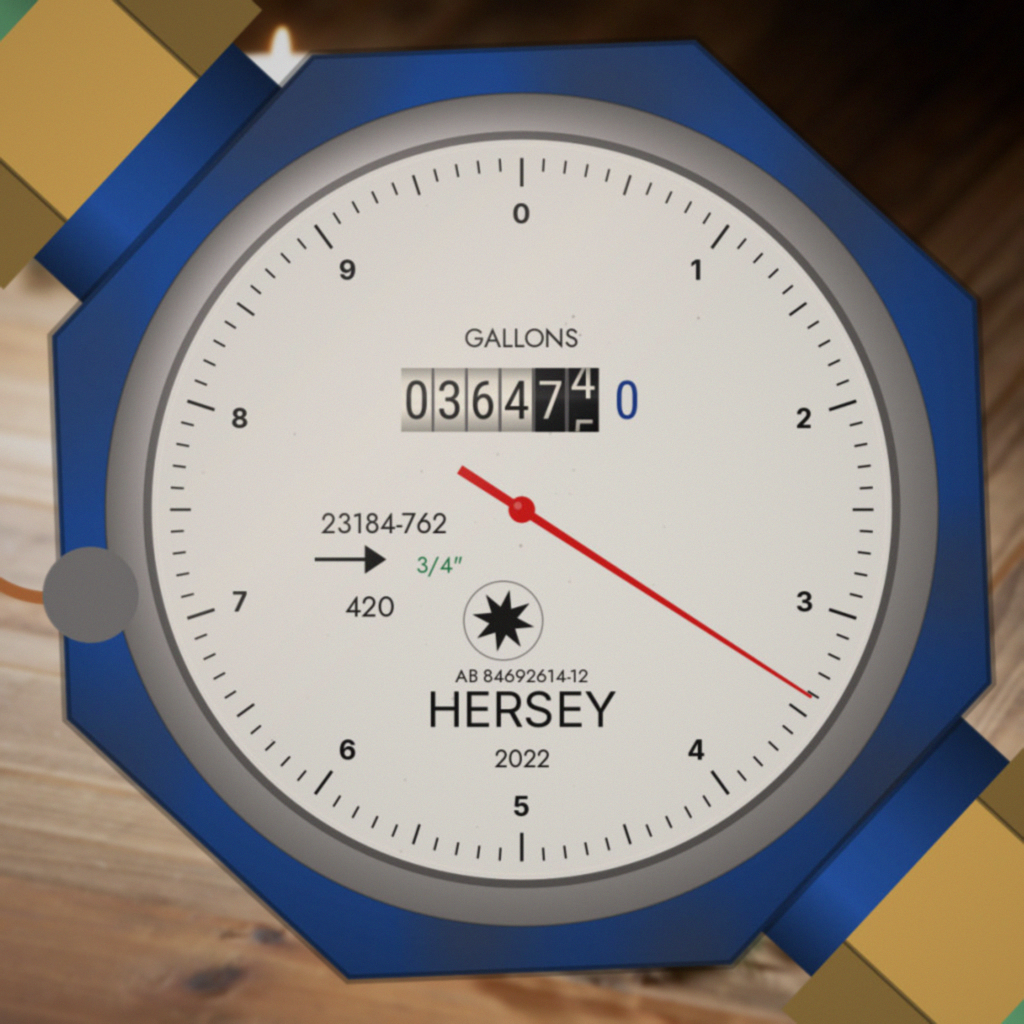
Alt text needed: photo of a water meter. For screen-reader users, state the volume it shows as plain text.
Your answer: 364743.4 gal
